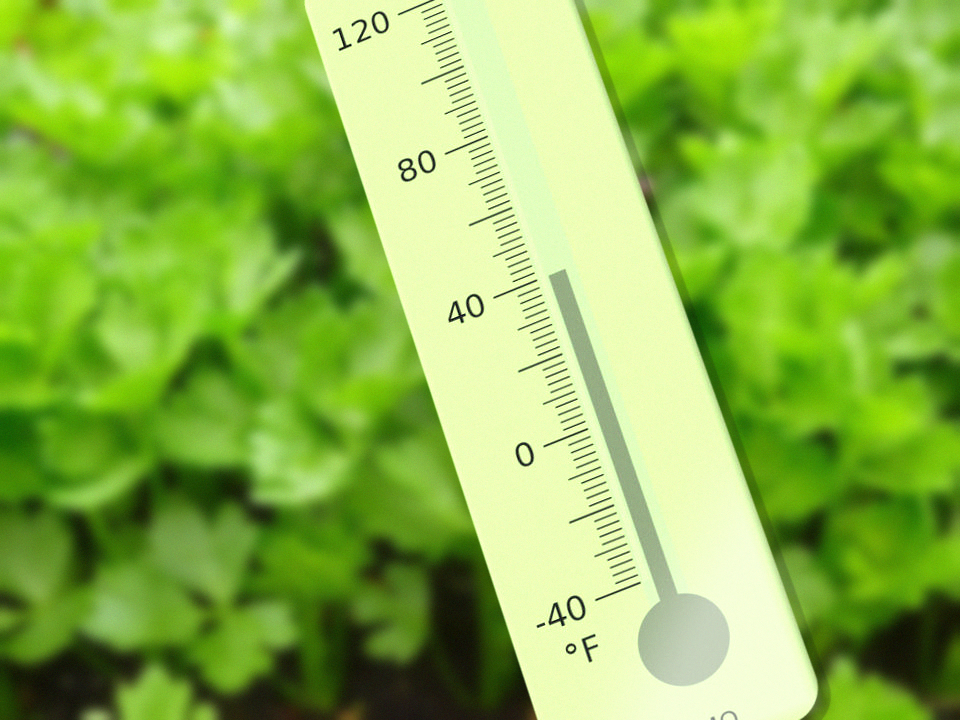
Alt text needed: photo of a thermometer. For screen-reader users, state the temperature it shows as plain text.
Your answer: 40 °F
